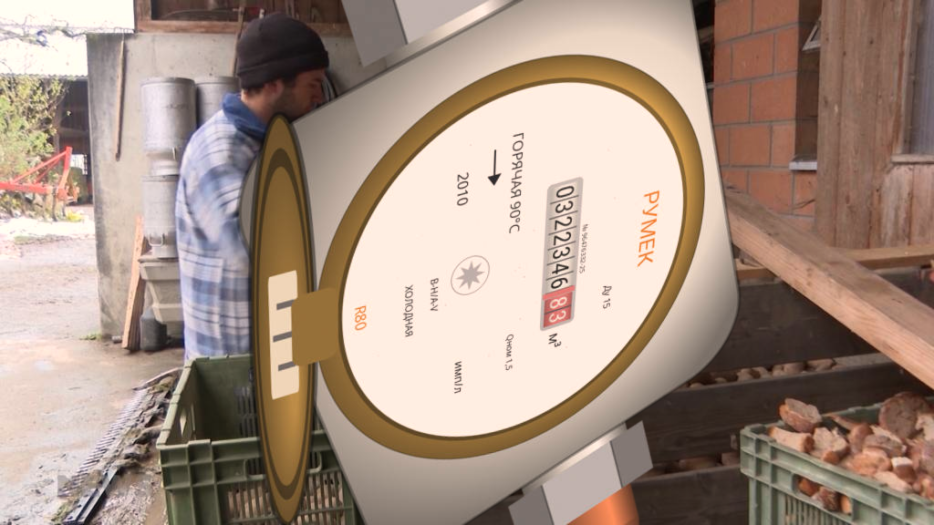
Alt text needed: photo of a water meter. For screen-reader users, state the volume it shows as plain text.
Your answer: 322346.83 m³
